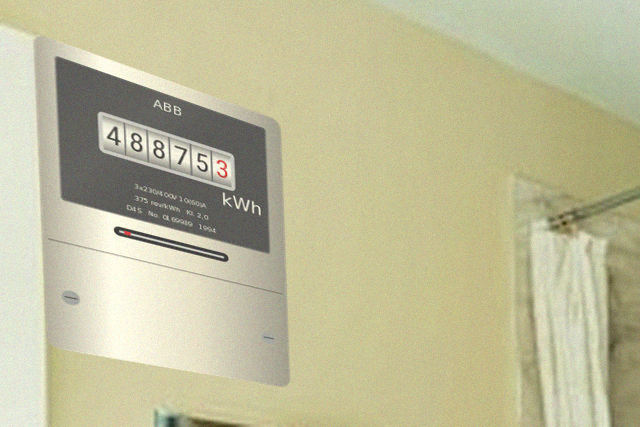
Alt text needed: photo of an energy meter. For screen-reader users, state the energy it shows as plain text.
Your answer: 48875.3 kWh
